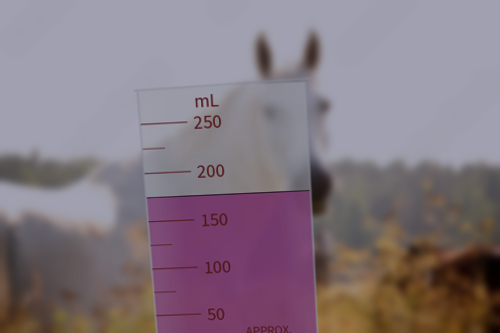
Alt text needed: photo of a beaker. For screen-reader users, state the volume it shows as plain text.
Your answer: 175 mL
